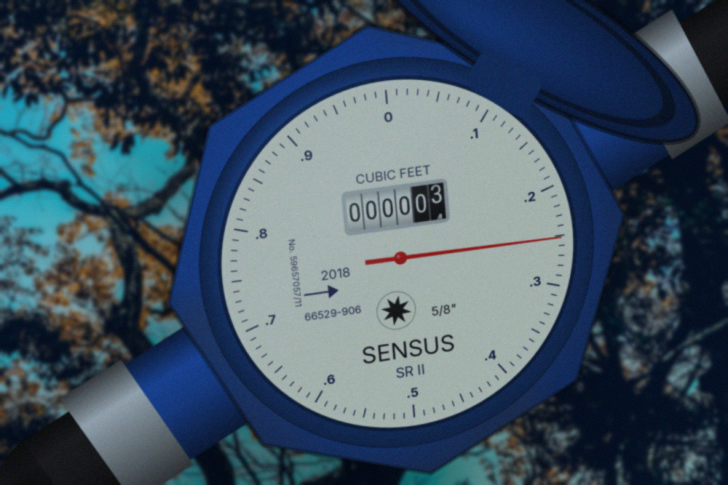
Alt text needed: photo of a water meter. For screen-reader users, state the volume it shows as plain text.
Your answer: 3.25 ft³
